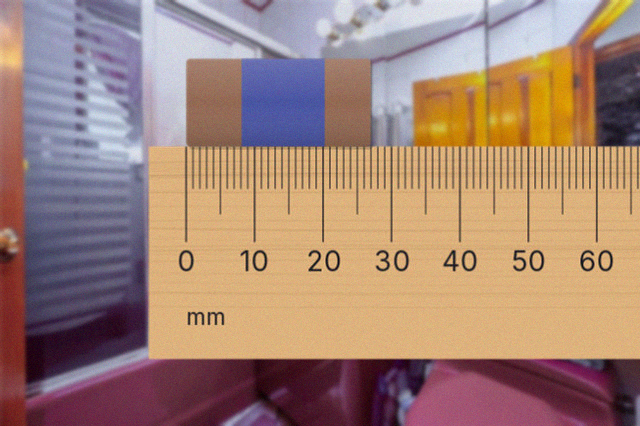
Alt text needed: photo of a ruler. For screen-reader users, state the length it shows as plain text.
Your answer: 27 mm
